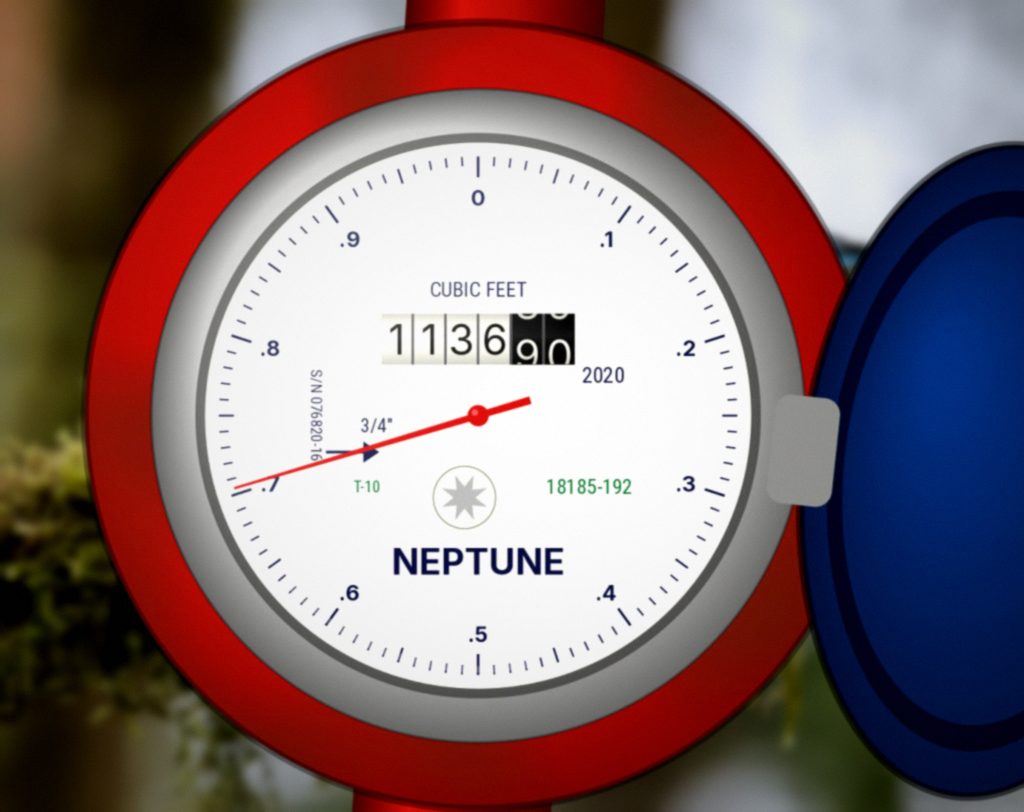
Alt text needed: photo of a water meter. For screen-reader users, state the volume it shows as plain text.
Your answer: 113689.70 ft³
